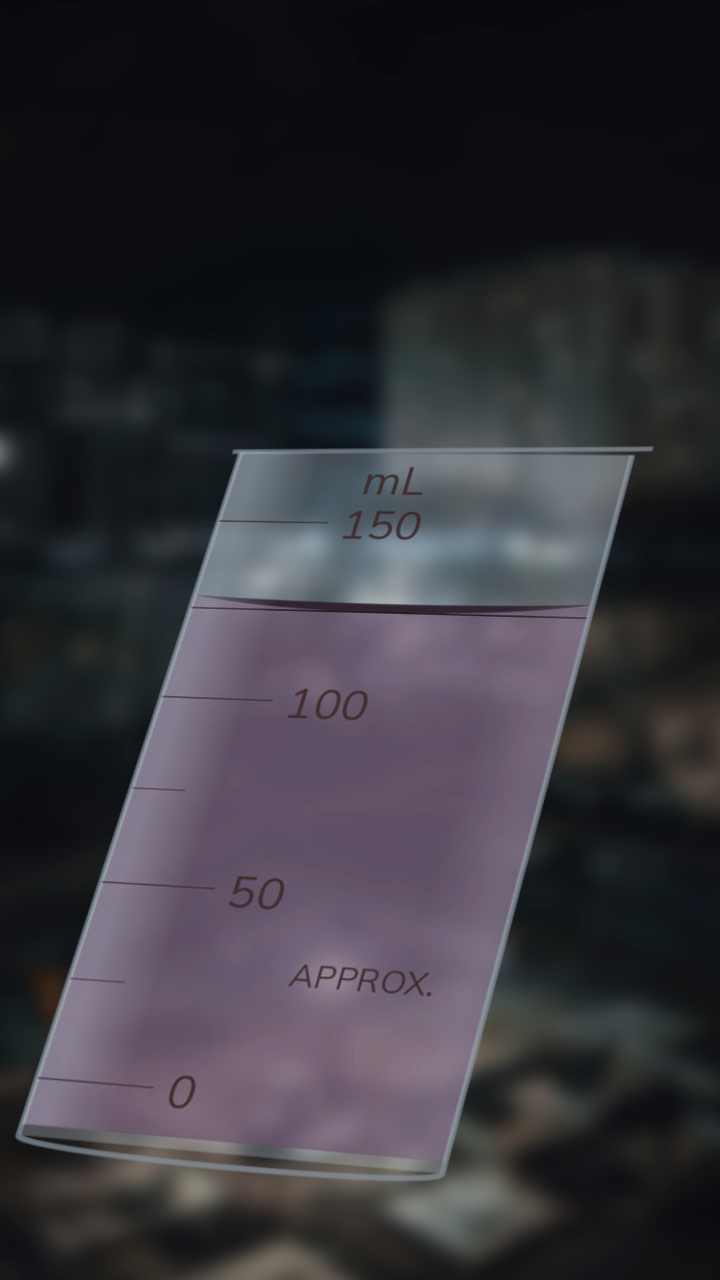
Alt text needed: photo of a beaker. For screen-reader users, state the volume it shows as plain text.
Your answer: 125 mL
